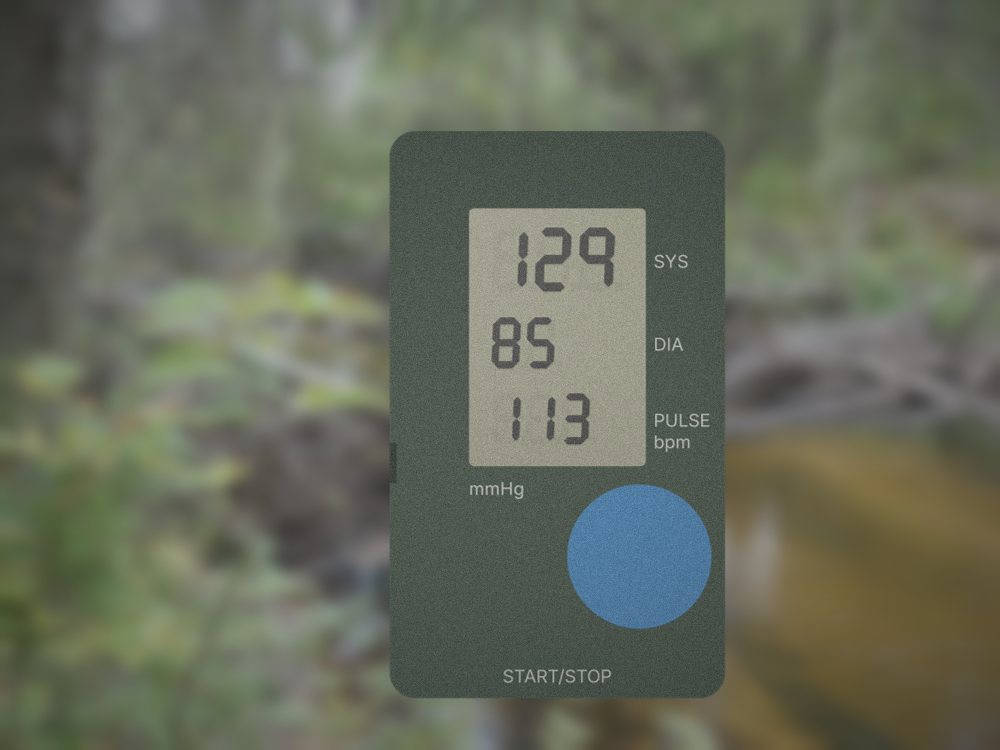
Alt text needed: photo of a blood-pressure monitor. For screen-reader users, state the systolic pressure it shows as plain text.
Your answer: 129 mmHg
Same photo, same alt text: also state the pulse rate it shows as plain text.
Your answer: 113 bpm
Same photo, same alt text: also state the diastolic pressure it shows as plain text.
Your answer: 85 mmHg
